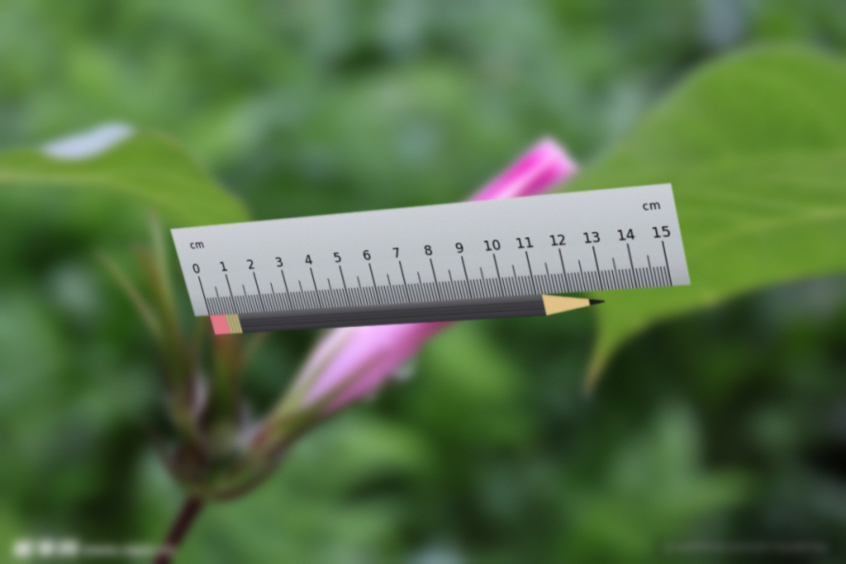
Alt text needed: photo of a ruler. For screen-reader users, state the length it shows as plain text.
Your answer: 13 cm
